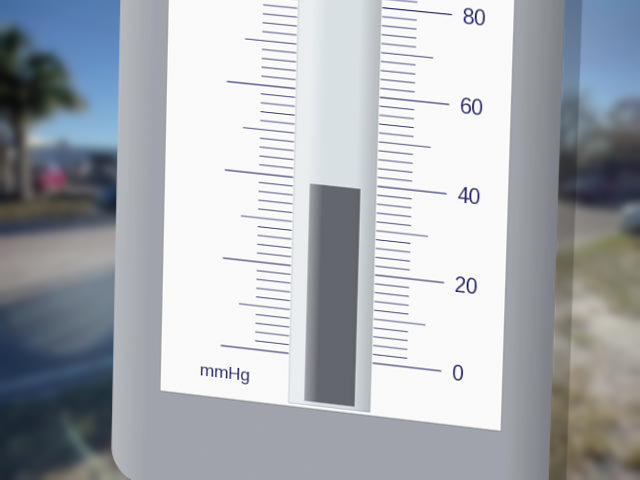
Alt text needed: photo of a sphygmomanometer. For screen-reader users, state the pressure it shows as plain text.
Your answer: 39 mmHg
